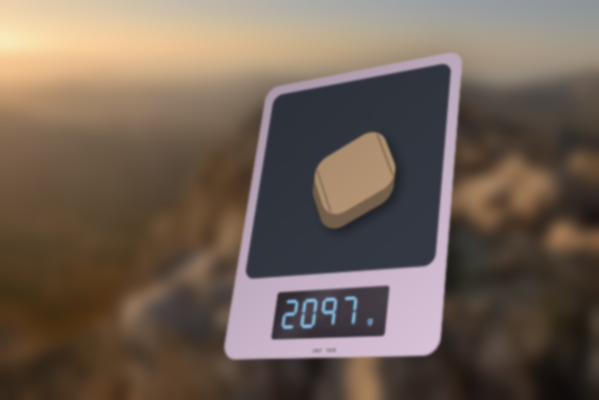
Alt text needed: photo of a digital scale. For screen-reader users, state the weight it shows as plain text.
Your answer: 2097 g
